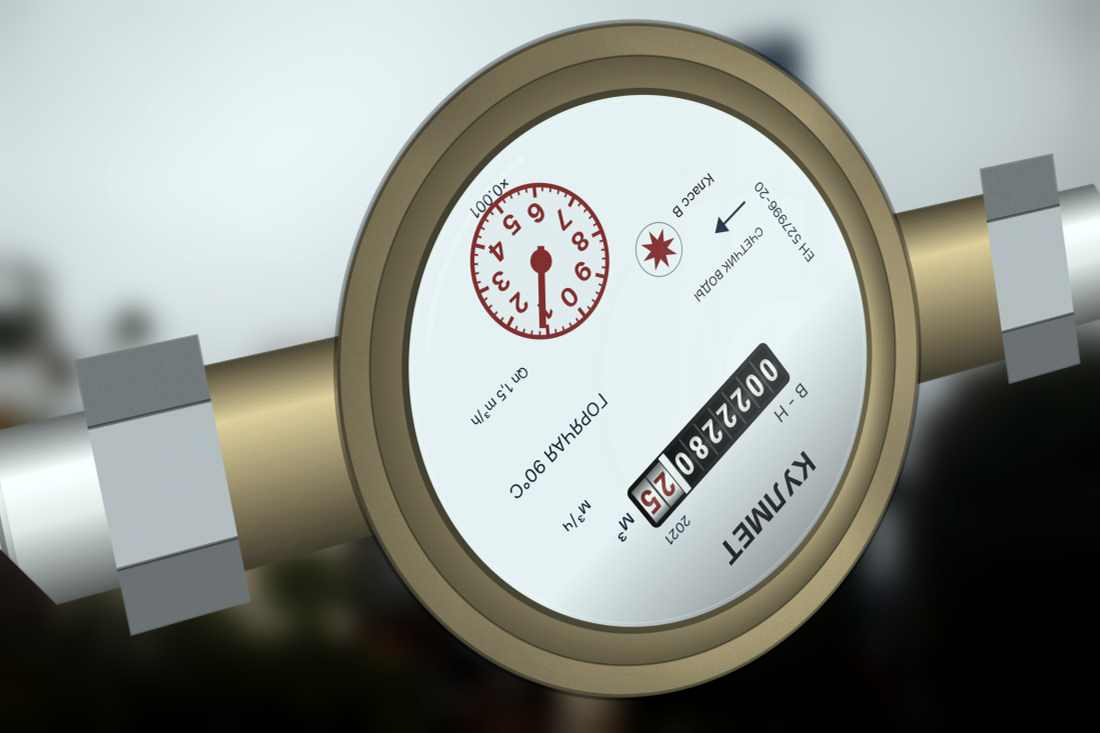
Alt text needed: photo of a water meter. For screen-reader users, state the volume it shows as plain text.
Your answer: 22280.251 m³
